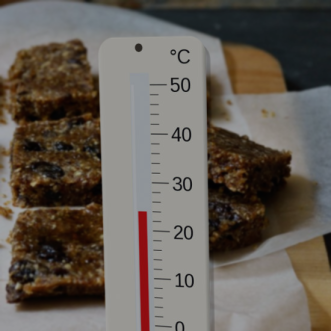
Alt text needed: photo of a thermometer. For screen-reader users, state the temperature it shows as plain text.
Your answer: 24 °C
